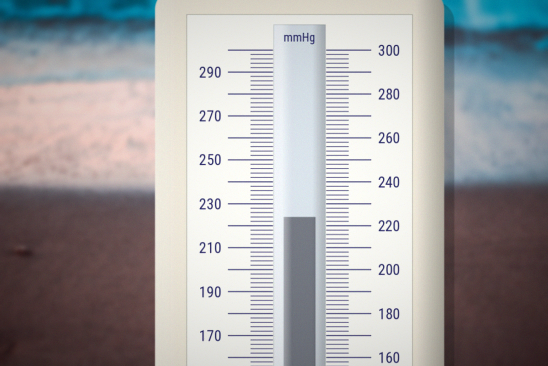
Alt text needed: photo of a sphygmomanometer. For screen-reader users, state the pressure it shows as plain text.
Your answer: 224 mmHg
